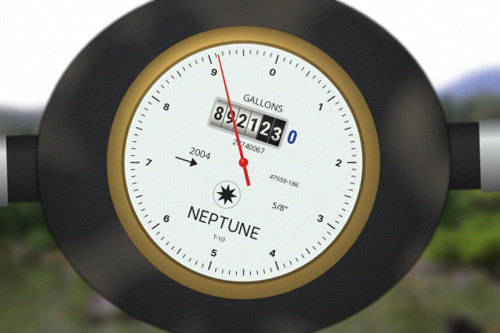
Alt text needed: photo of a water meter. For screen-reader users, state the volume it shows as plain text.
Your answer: 8921229.1 gal
